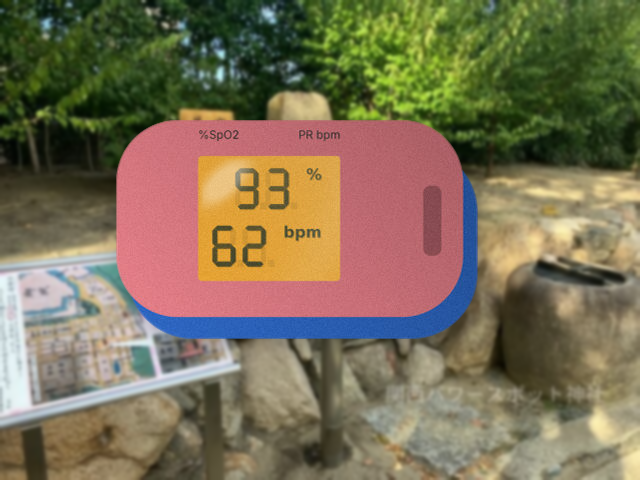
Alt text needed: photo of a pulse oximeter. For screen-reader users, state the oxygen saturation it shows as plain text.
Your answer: 93 %
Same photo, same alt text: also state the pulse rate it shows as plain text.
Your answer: 62 bpm
